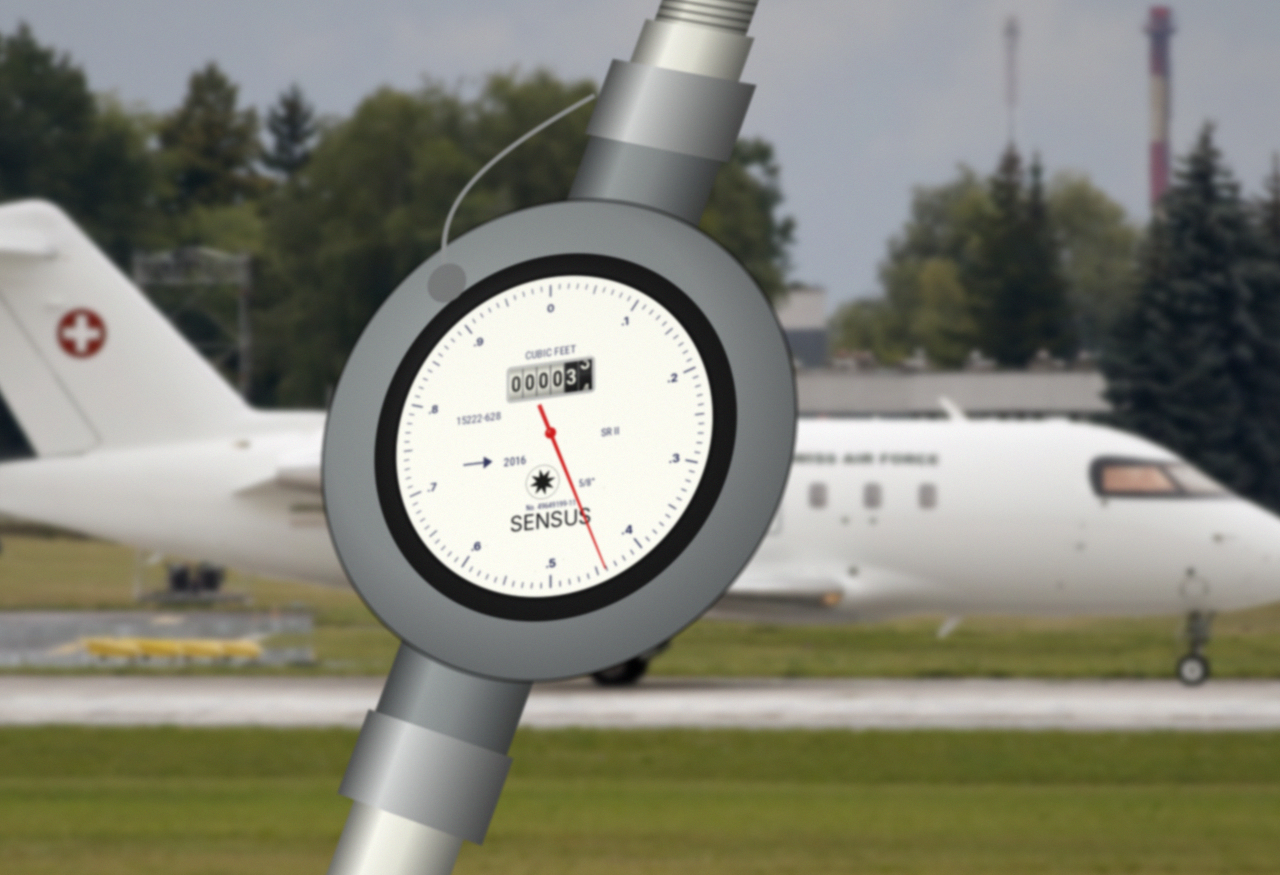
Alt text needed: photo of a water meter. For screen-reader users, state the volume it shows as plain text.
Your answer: 33.44 ft³
